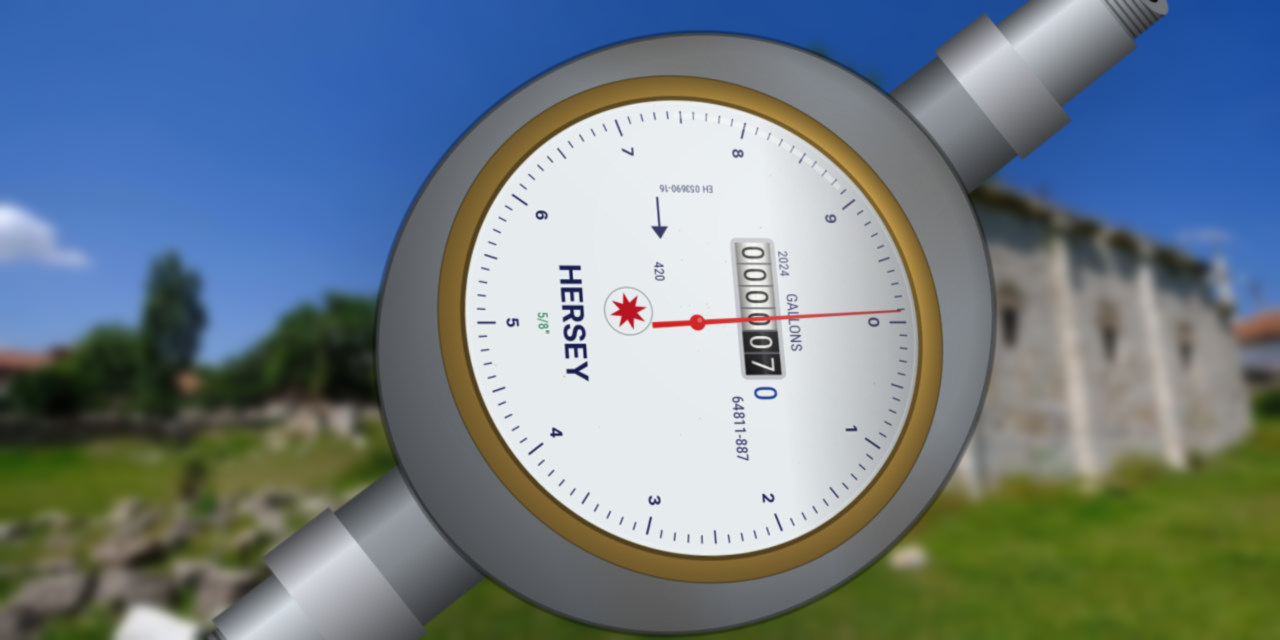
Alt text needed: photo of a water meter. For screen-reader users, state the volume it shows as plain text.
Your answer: 69.9 gal
